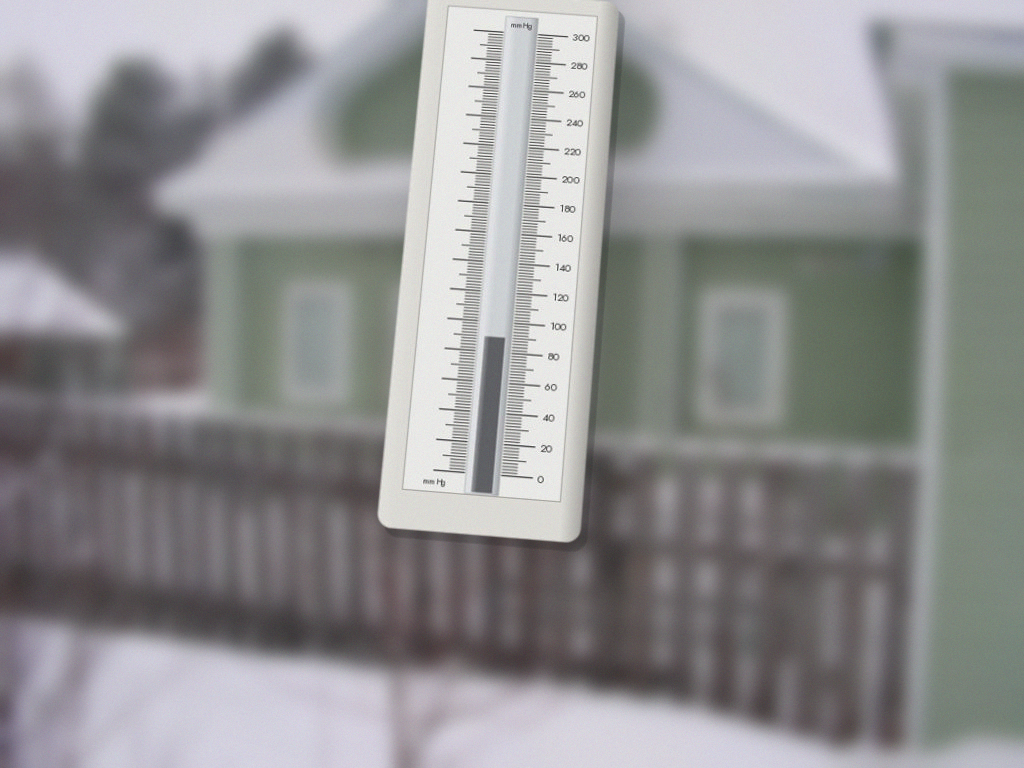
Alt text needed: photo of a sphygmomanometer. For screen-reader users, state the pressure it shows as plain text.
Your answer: 90 mmHg
